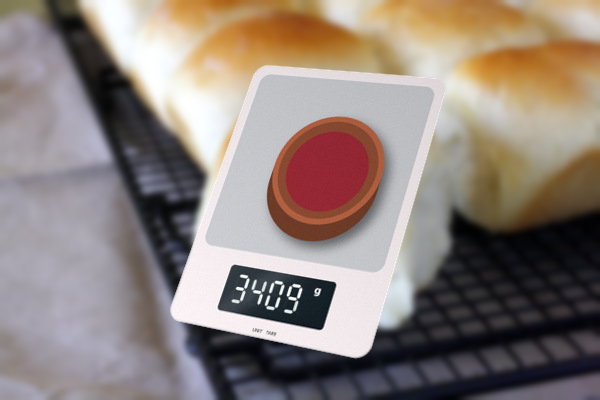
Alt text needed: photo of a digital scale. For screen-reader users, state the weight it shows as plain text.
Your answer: 3409 g
